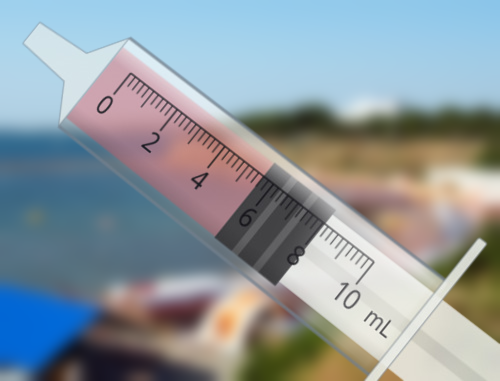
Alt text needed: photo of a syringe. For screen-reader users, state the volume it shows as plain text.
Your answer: 5.6 mL
